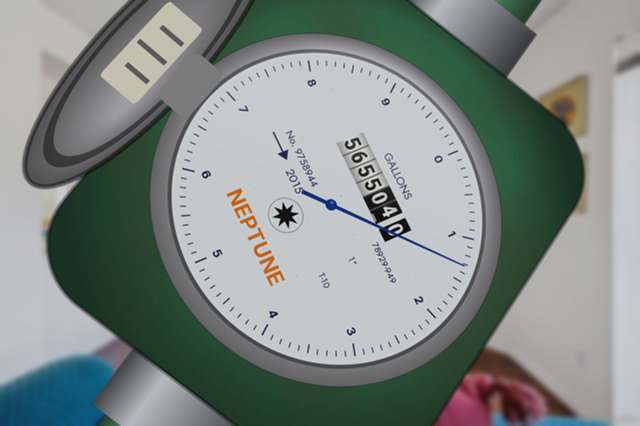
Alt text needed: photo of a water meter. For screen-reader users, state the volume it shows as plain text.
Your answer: 5655041.3 gal
